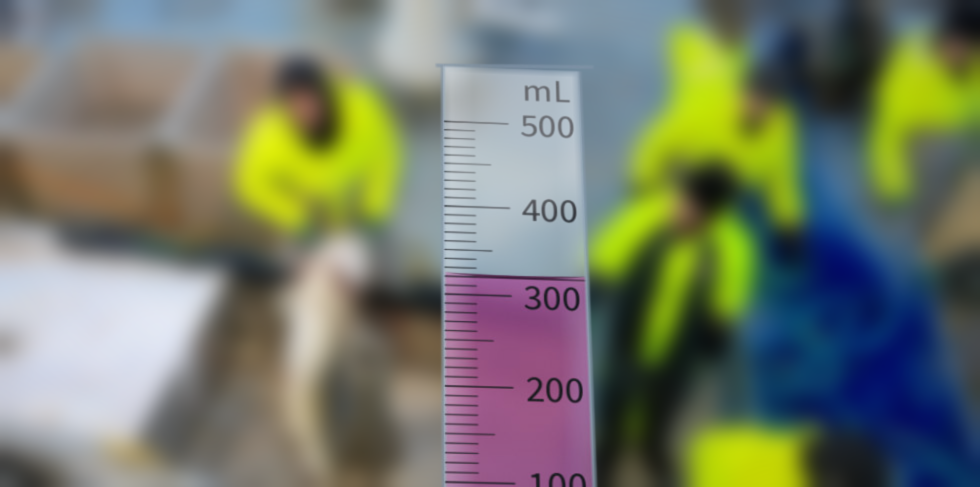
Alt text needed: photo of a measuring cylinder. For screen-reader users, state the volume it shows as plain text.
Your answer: 320 mL
